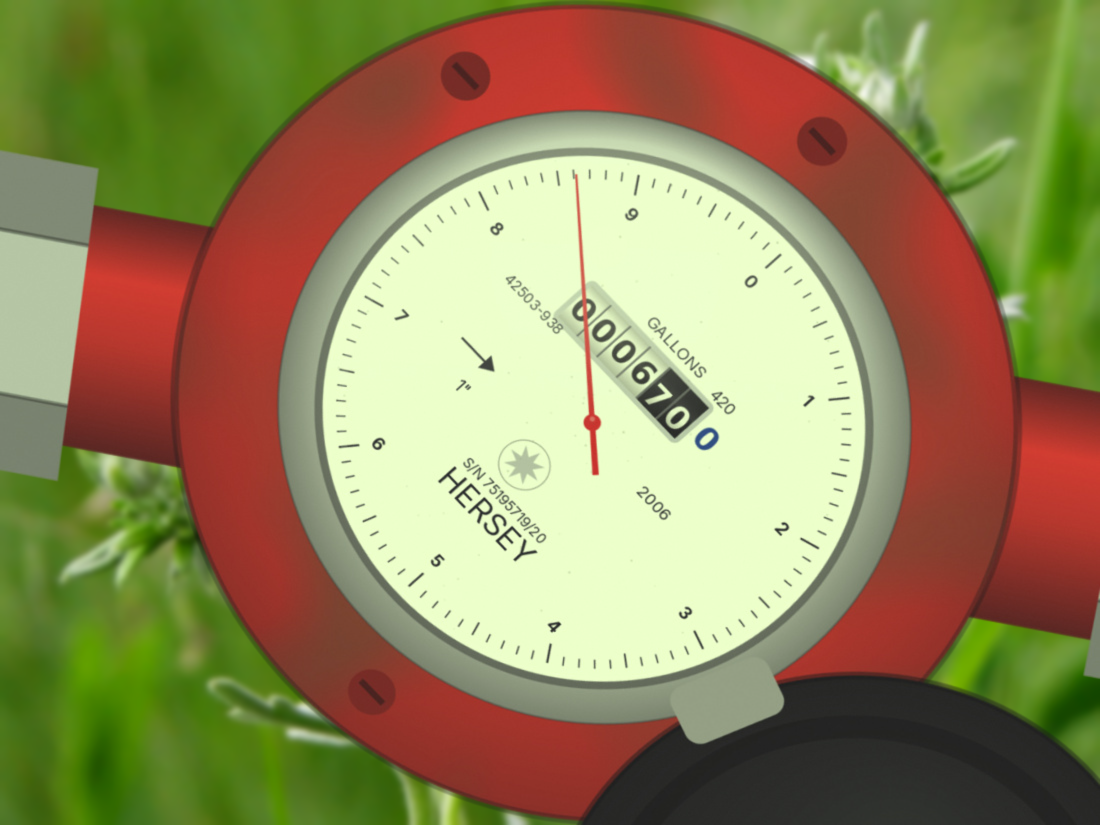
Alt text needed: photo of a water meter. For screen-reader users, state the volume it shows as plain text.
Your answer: 6698.6 gal
